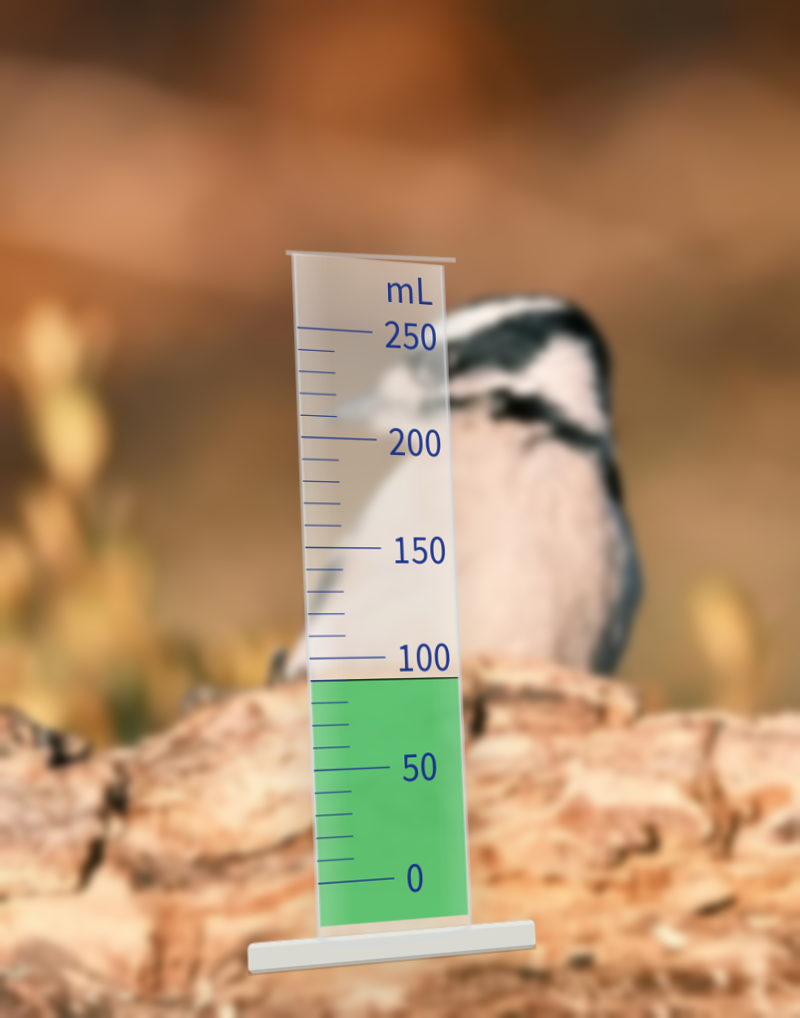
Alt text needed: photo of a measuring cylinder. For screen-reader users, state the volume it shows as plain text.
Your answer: 90 mL
